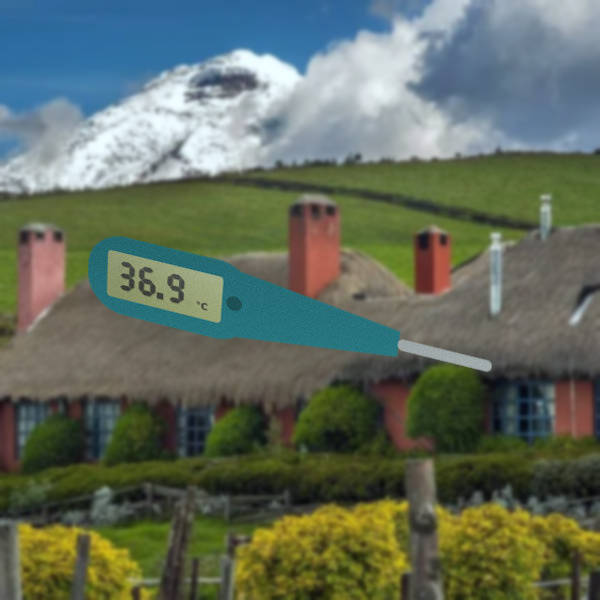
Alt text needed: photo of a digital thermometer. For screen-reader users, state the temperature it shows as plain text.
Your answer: 36.9 °C
